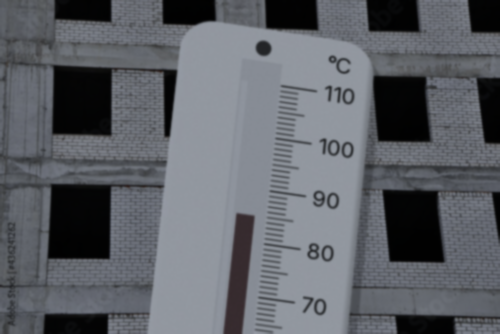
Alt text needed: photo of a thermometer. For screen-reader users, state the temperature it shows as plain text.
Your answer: 85 °C
